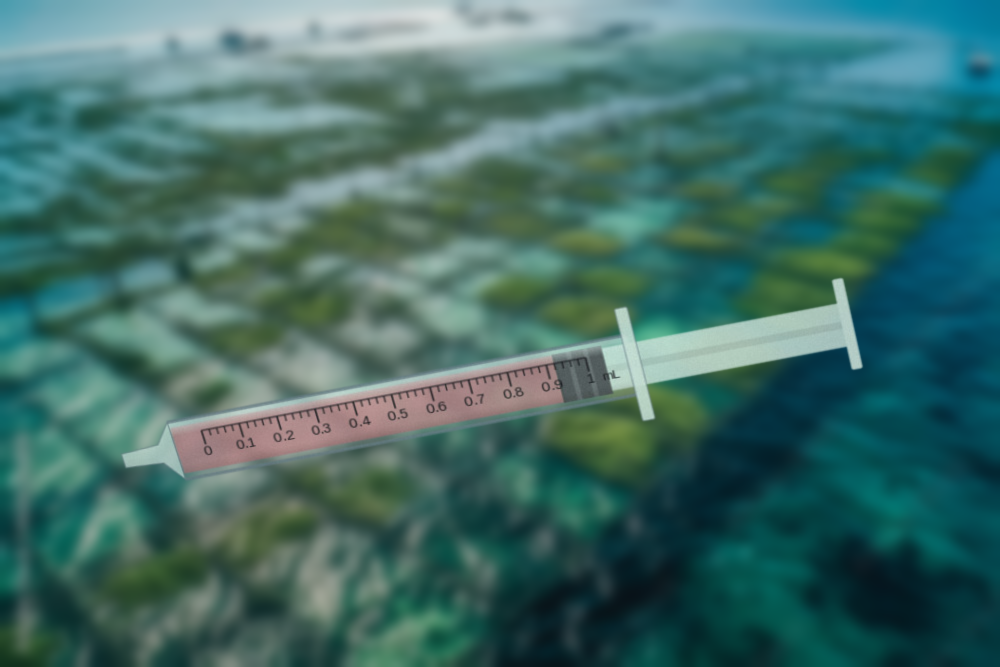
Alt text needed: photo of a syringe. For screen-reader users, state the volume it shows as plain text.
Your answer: 0.92 mL
